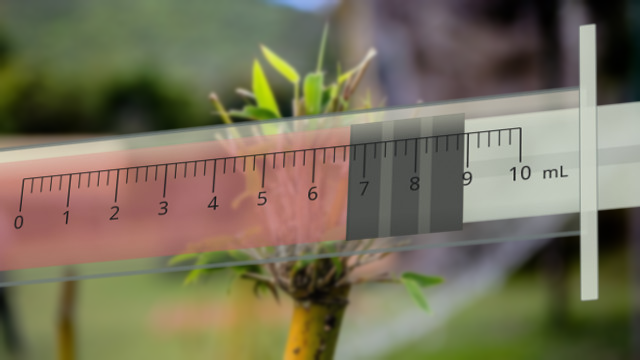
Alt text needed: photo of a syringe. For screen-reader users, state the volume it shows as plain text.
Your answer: 6.7 mL
